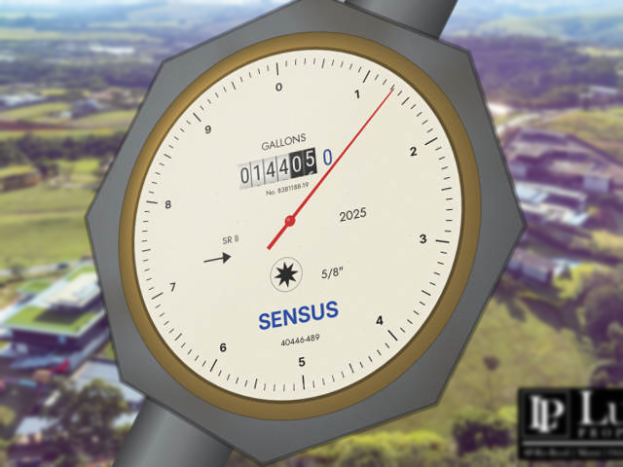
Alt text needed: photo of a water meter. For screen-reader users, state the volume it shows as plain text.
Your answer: 144051.3 gal
